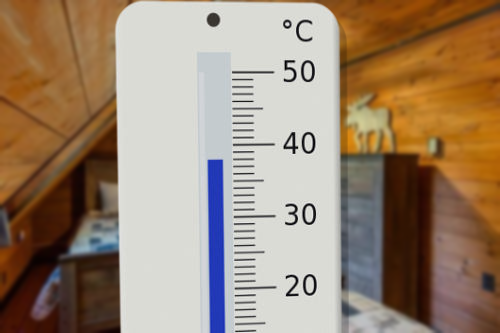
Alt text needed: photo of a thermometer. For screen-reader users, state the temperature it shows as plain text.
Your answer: 38 °C
